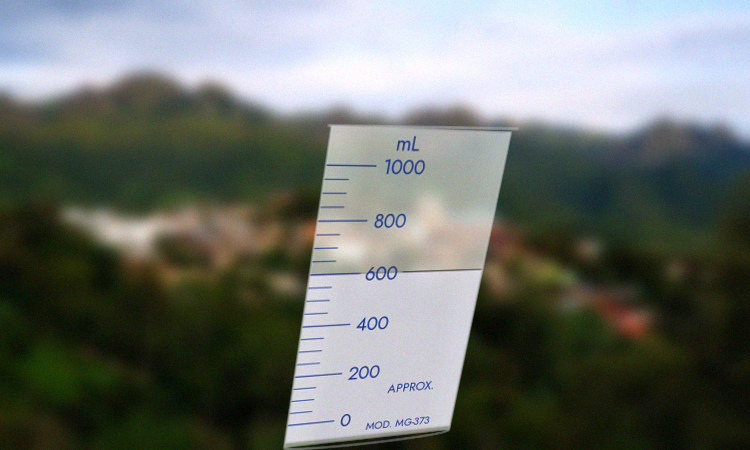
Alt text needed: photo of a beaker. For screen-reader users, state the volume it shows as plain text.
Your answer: 600 mL
